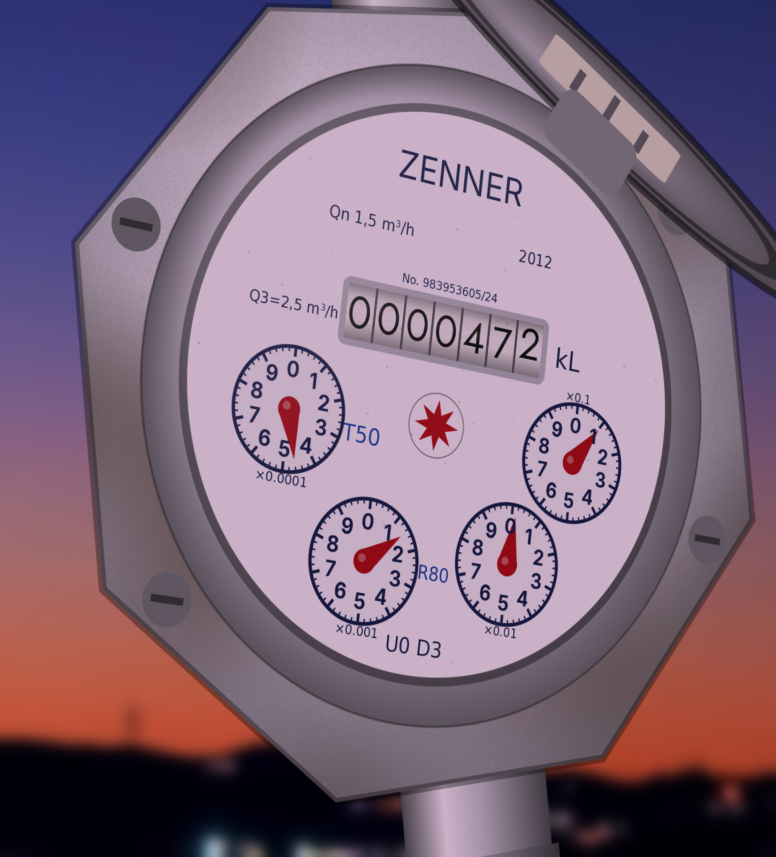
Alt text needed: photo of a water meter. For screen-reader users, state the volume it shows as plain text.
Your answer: 472.1014 kL
